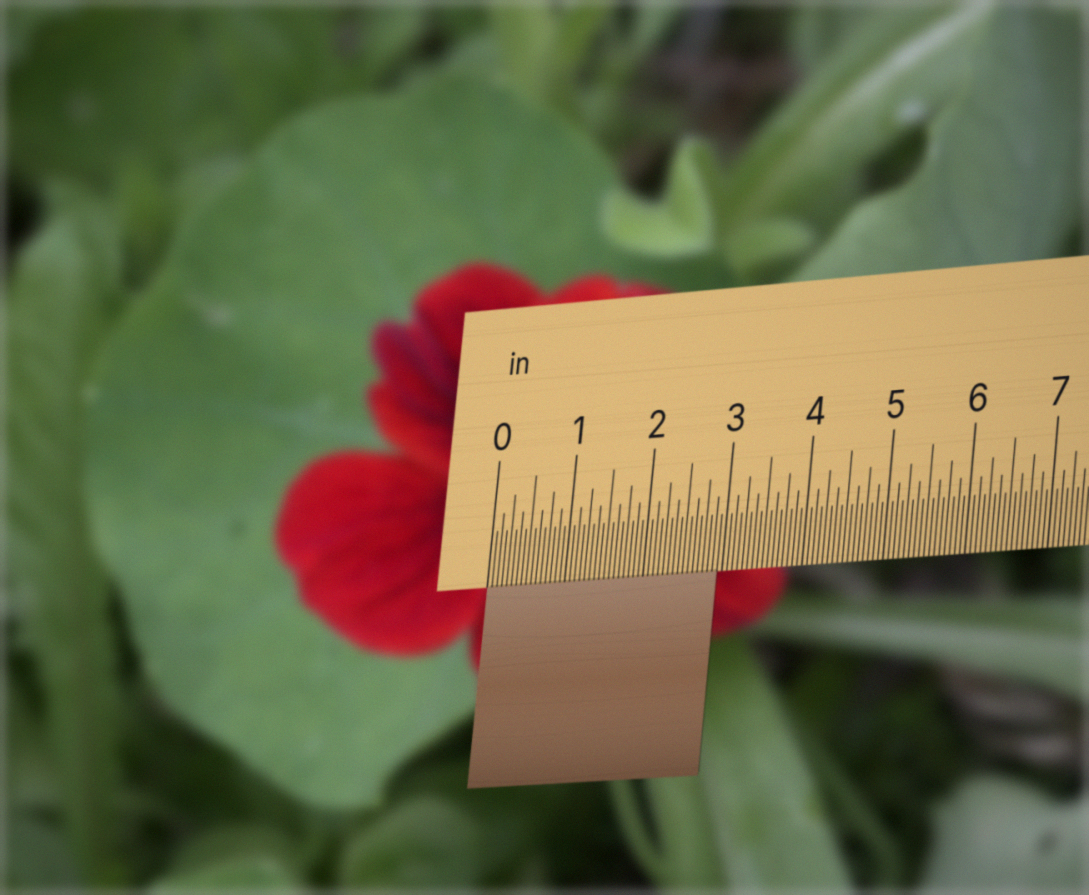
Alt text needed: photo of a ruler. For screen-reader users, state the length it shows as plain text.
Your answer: 2.9375 in
